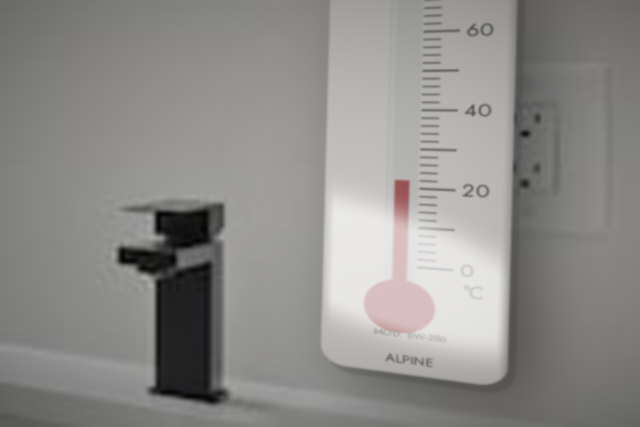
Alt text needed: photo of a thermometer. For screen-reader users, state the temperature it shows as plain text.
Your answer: 22 °C
